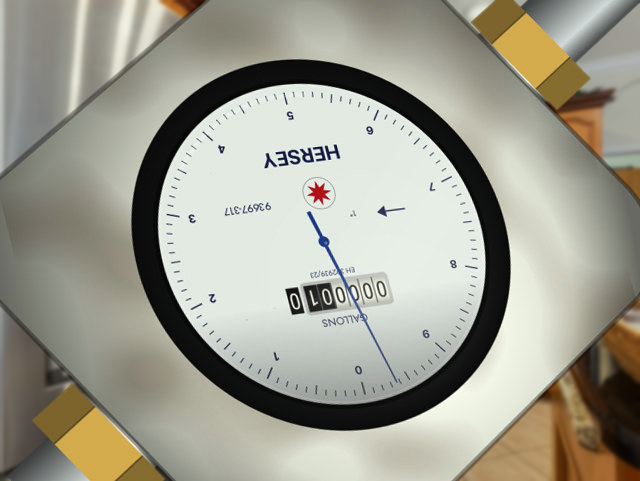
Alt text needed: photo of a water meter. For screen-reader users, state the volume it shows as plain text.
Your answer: 9.6 gal
